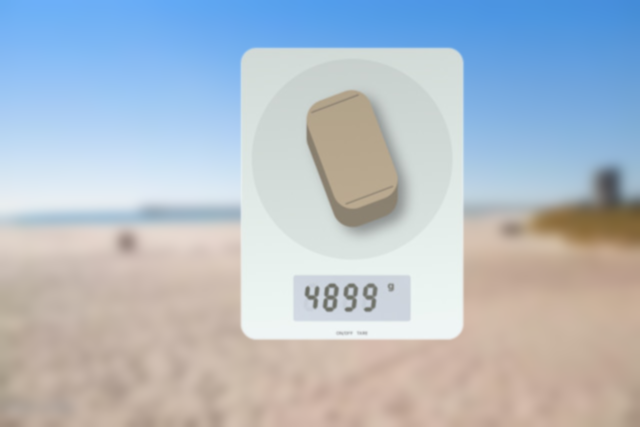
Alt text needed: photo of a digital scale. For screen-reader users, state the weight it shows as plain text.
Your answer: 4899 g
